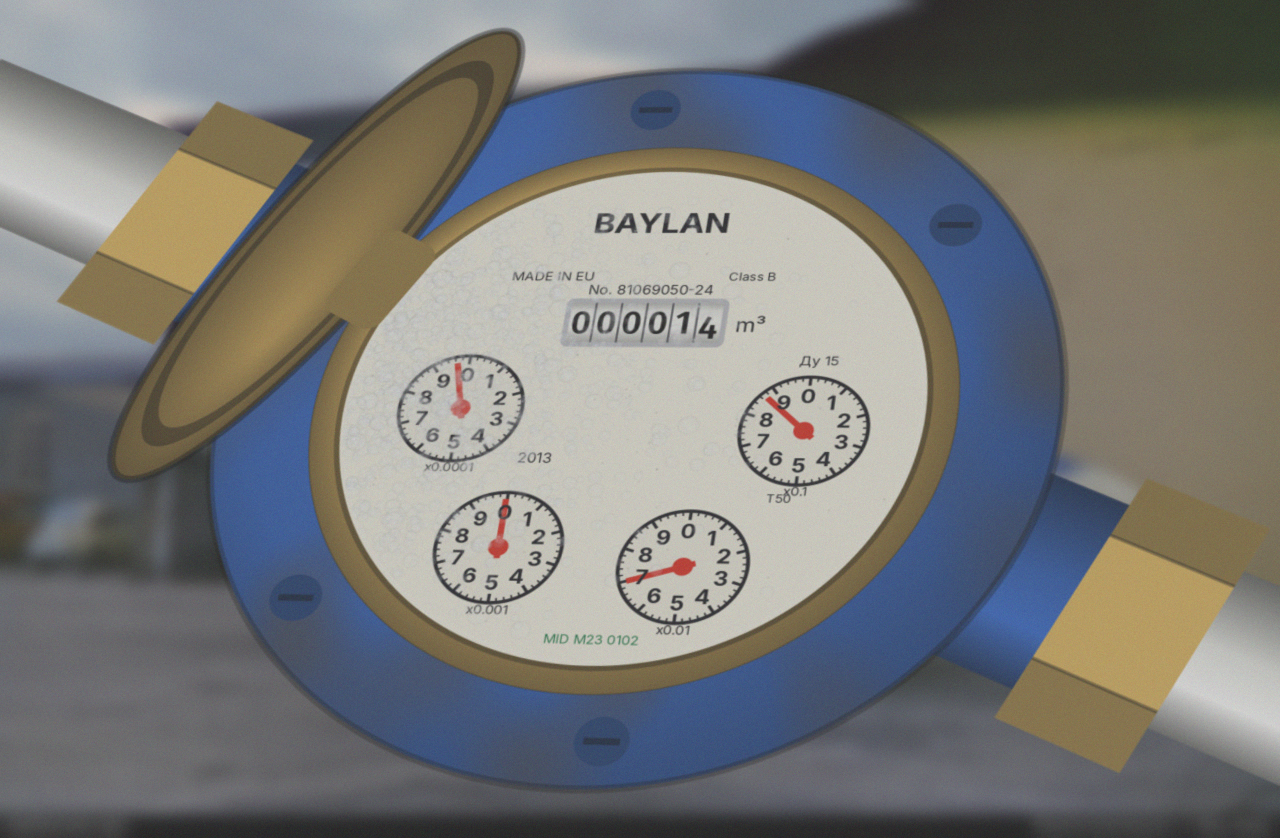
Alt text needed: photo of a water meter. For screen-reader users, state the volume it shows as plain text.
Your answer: 13.8699 m³
